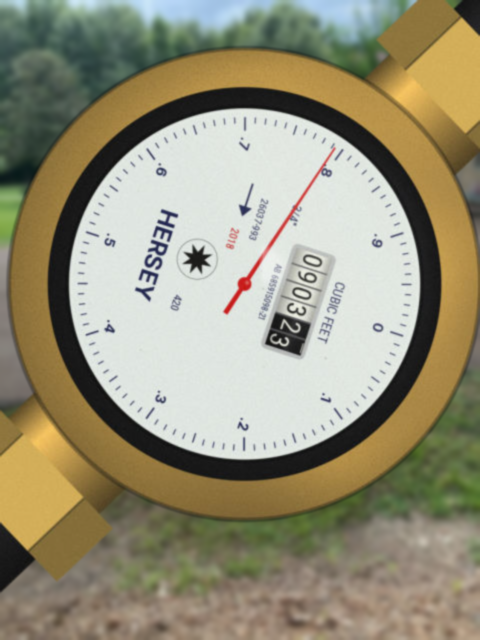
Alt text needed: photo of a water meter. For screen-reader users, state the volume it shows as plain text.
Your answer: 90322.79 ft³
